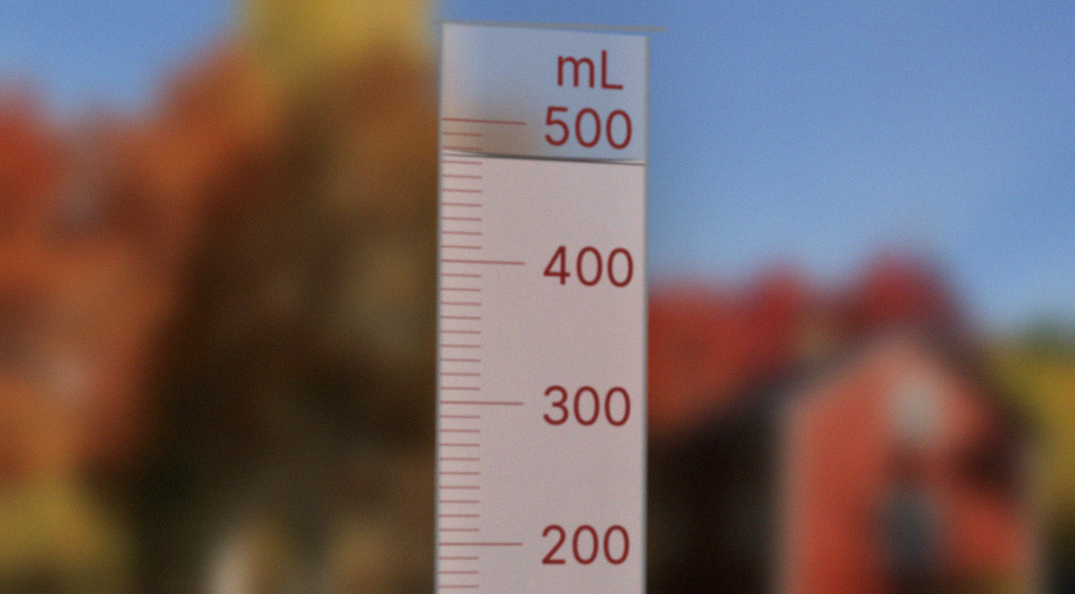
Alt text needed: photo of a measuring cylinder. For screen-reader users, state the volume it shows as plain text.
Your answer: 475 mL
